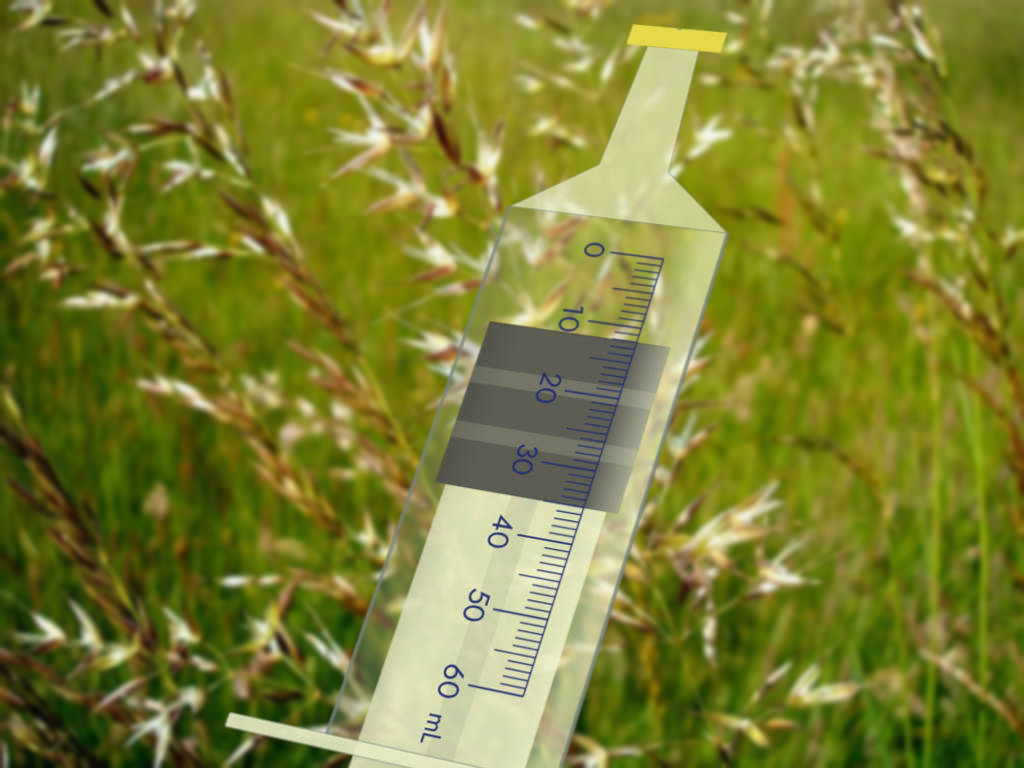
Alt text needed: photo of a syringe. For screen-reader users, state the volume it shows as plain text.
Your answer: 12 mL
